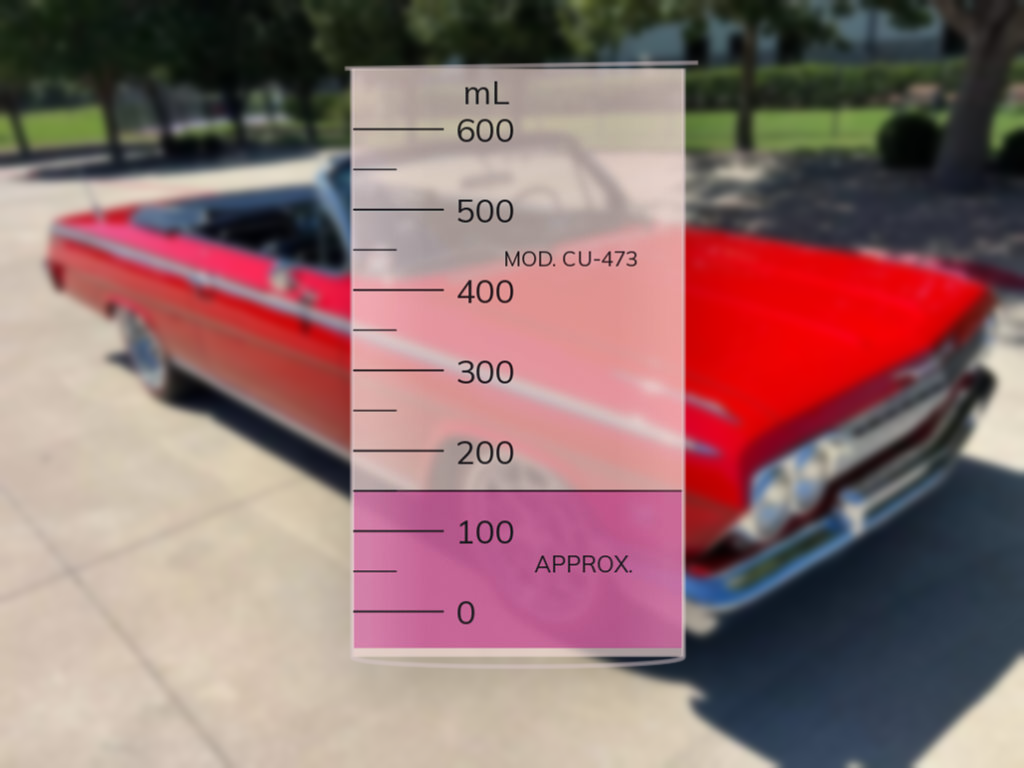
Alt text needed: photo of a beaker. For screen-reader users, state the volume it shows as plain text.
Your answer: 150 mL
